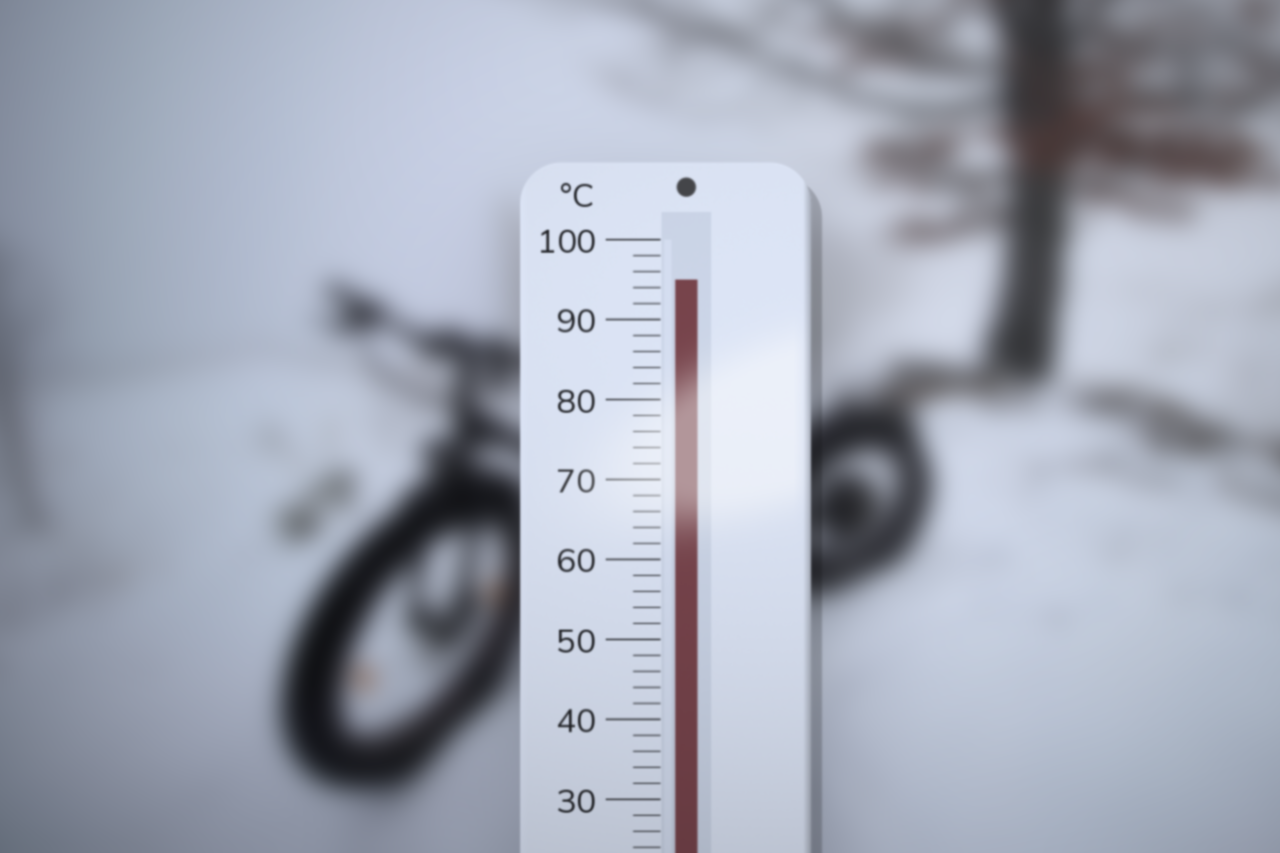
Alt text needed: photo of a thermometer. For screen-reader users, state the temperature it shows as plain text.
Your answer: 95 °C
